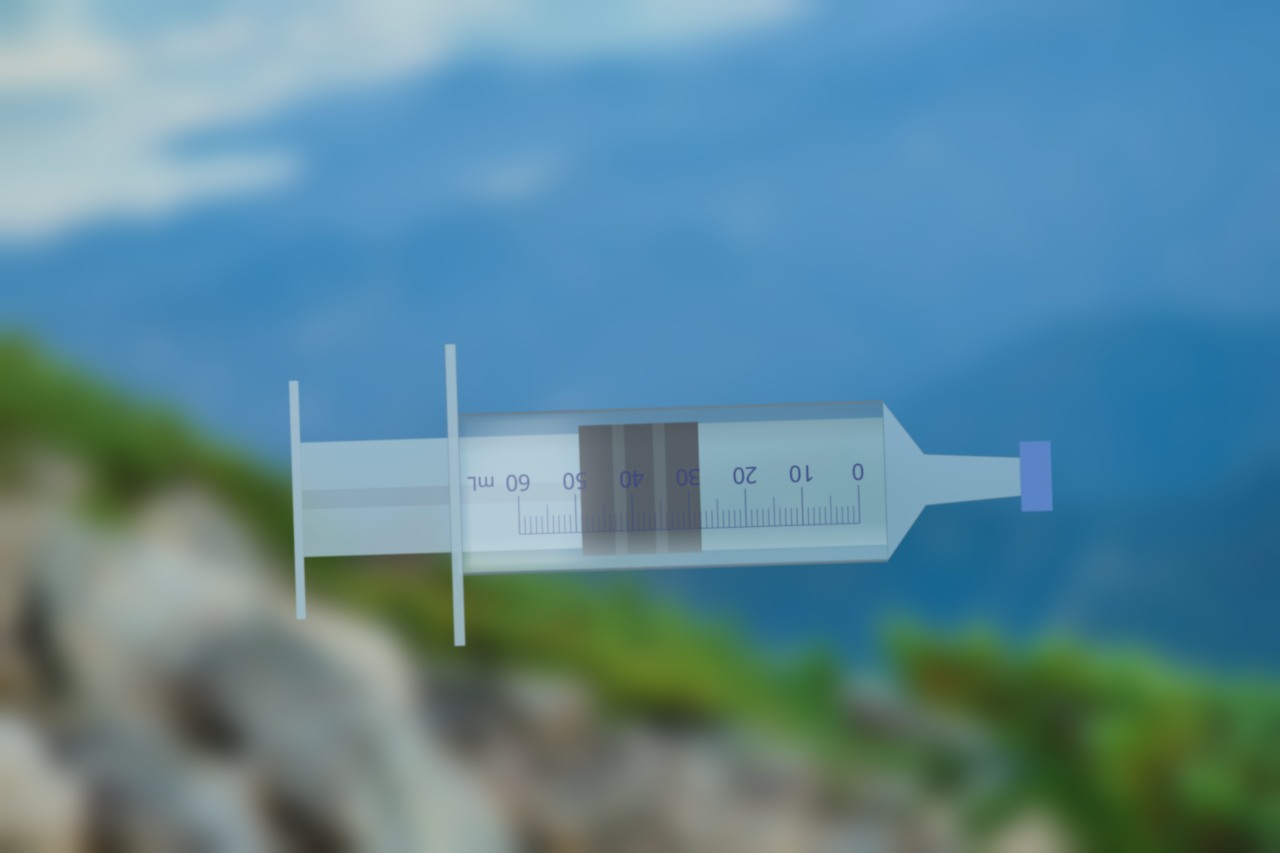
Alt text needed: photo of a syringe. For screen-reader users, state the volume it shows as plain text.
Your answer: 28 mL
